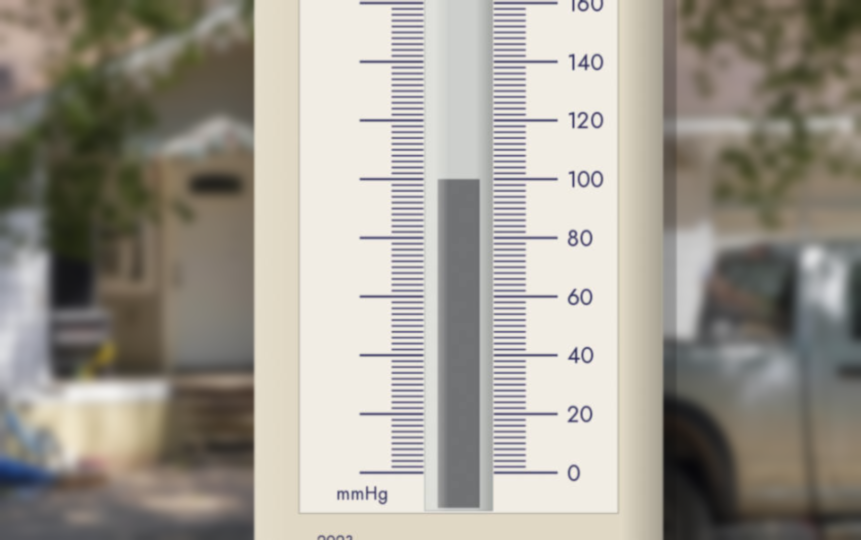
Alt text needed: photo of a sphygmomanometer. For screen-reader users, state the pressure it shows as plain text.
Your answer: 100 mmHg
